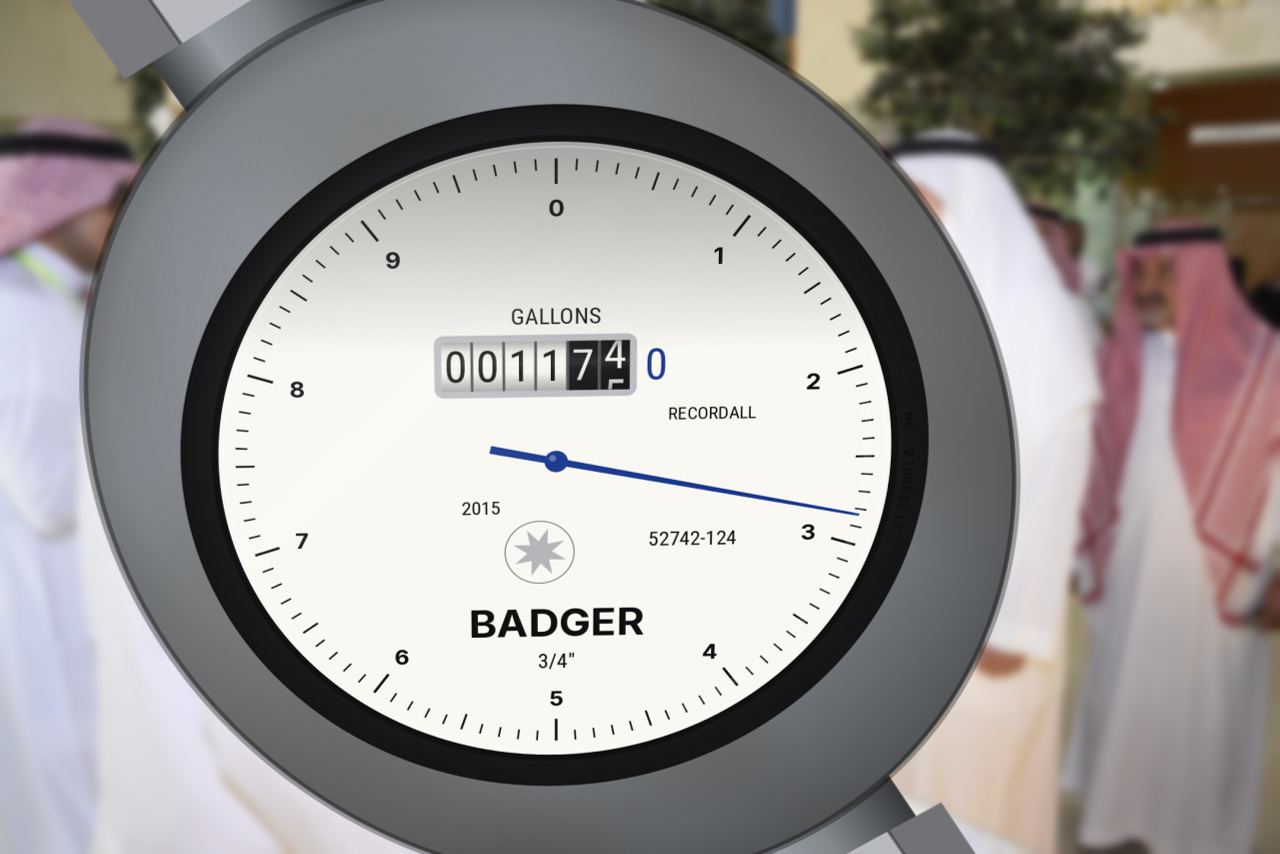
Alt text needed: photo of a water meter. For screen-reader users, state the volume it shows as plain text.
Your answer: 11742.8 gal
